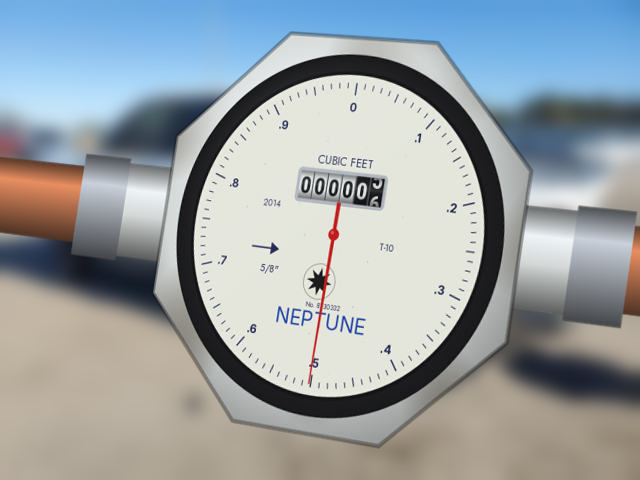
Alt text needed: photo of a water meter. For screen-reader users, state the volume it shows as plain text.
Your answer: 5.50 ft³
